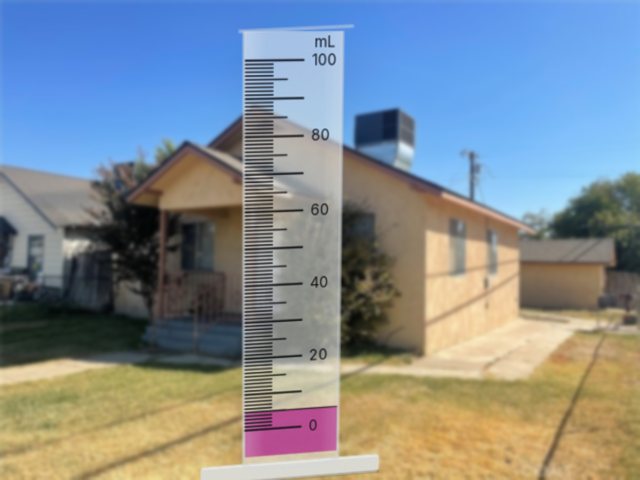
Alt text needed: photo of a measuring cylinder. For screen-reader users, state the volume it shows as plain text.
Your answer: 5 mL
